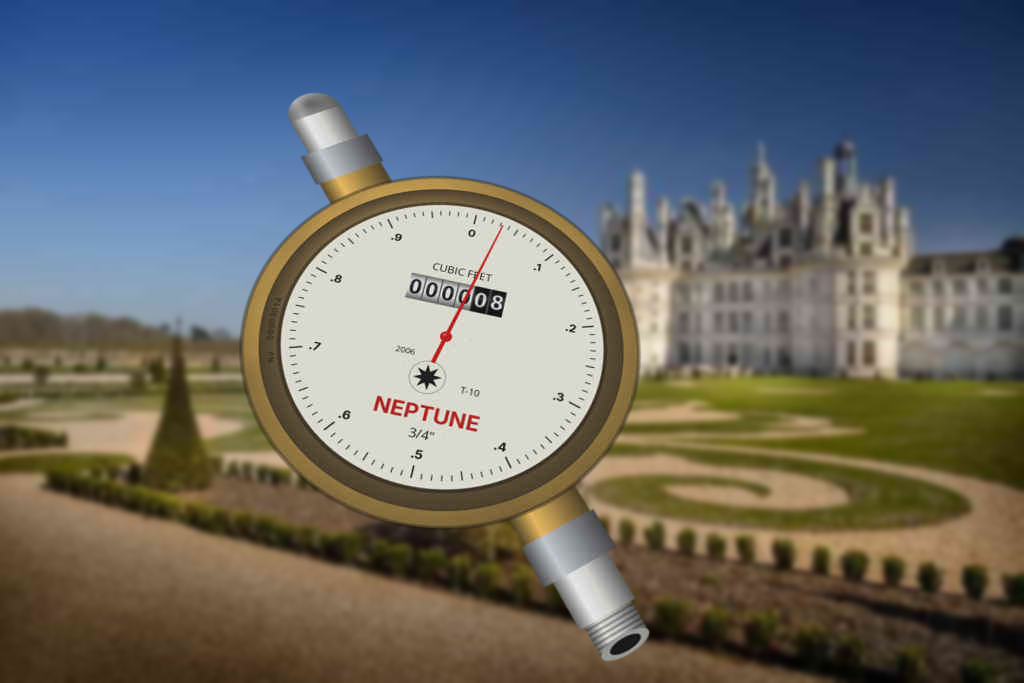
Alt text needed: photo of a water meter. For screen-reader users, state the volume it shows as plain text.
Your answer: 8.03 ft³
